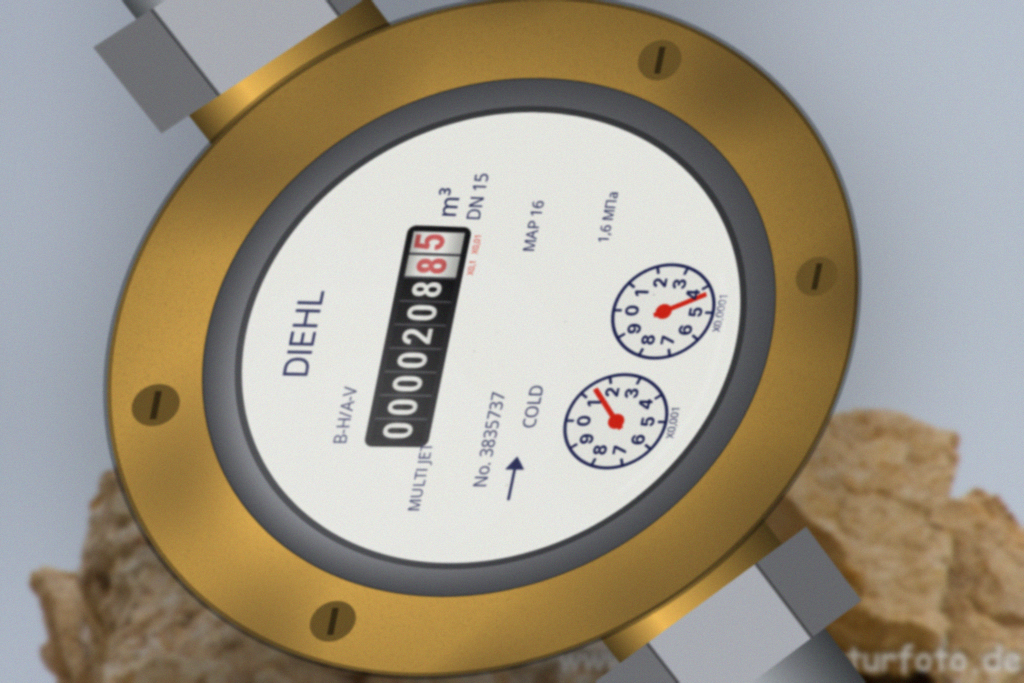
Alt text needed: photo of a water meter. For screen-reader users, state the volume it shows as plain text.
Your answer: 208.8514 m³
